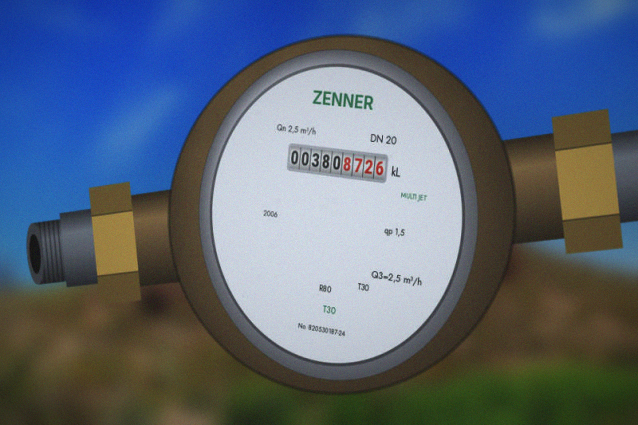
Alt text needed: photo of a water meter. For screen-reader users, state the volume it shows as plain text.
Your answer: 380.8726 kL
